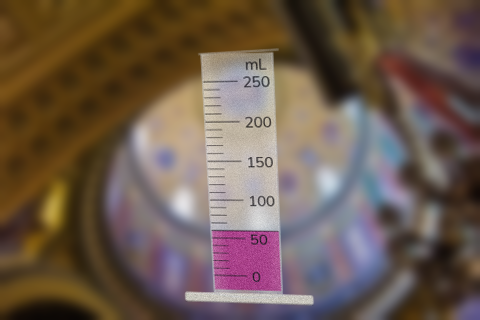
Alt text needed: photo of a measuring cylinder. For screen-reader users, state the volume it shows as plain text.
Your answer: 60 mL
